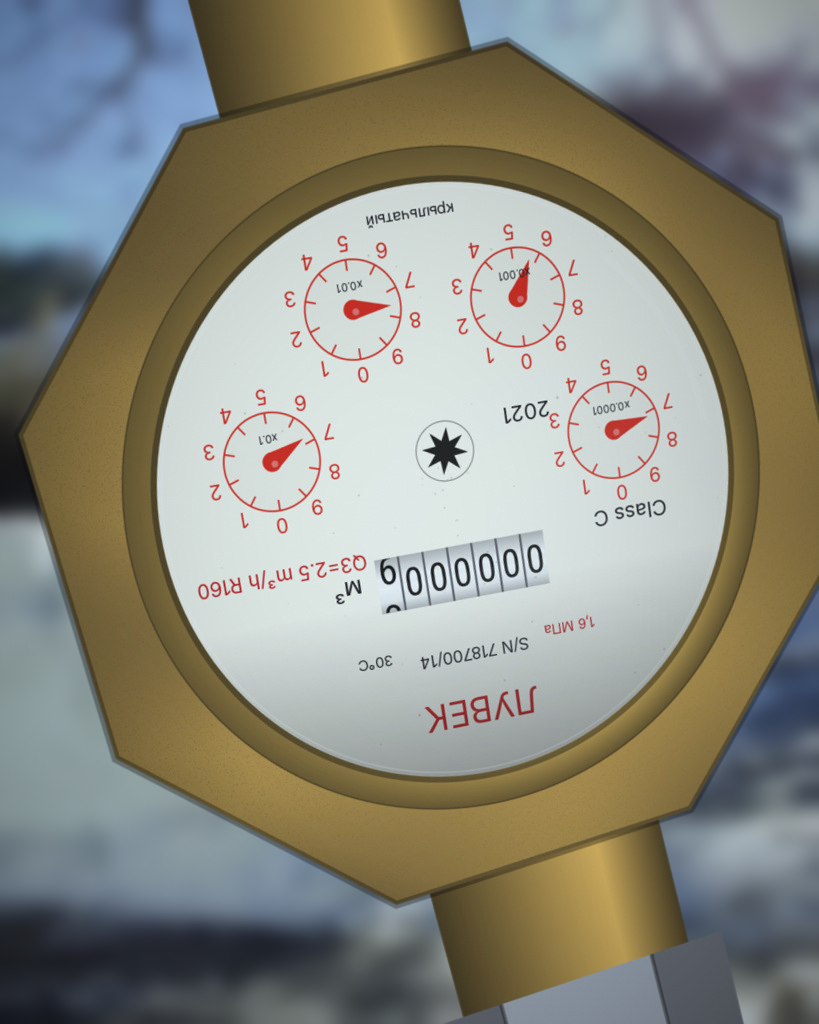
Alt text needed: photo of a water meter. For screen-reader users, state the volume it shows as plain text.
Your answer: 8.6757 m³
